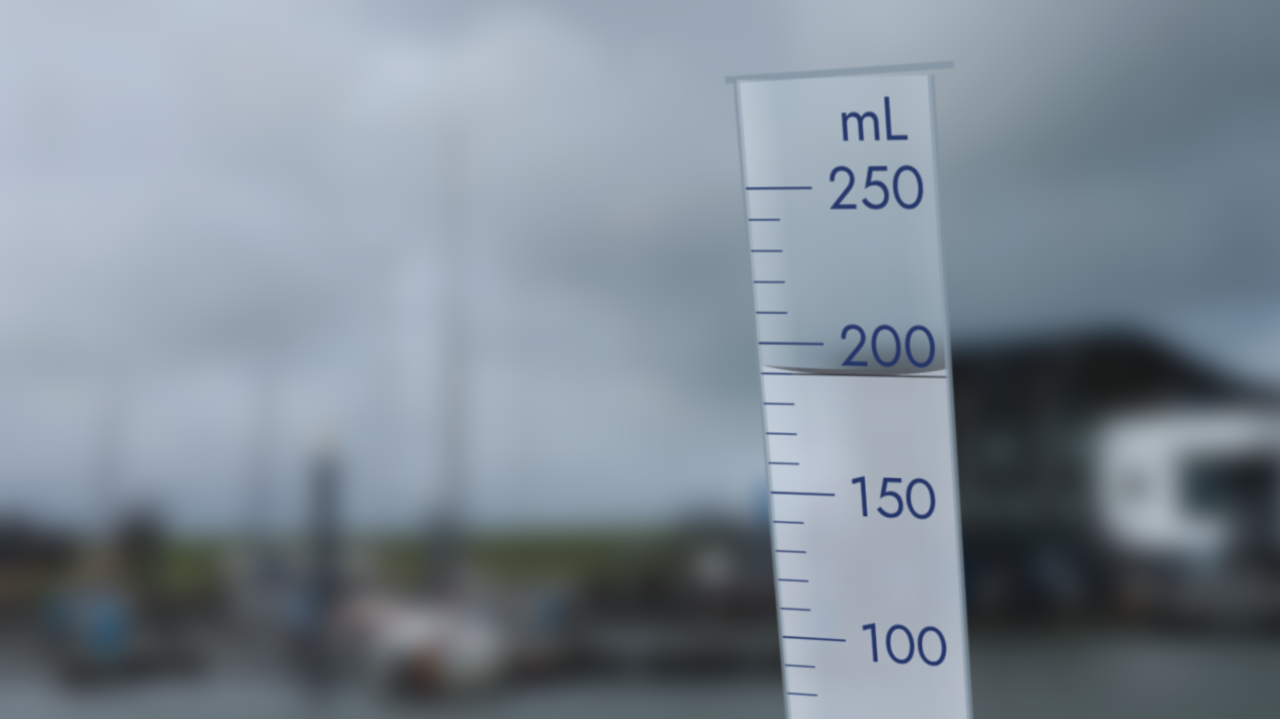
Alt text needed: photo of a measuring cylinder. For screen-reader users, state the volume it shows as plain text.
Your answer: 190 mL
